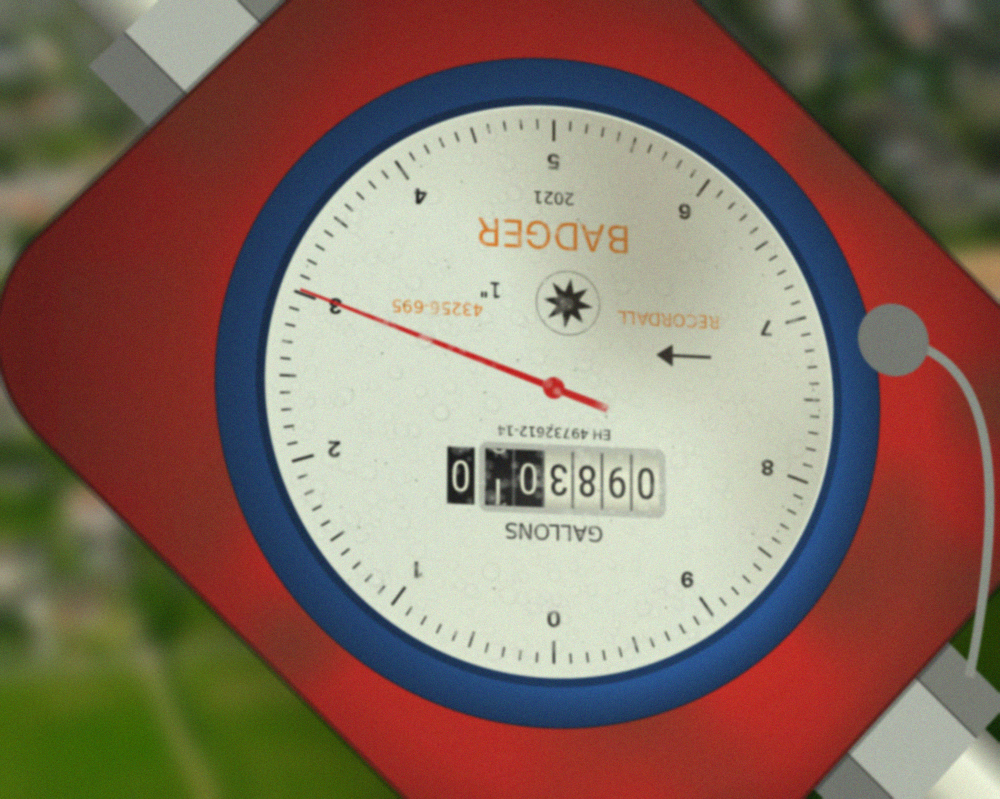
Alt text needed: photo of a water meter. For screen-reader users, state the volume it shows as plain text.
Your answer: 983013.0 gal
